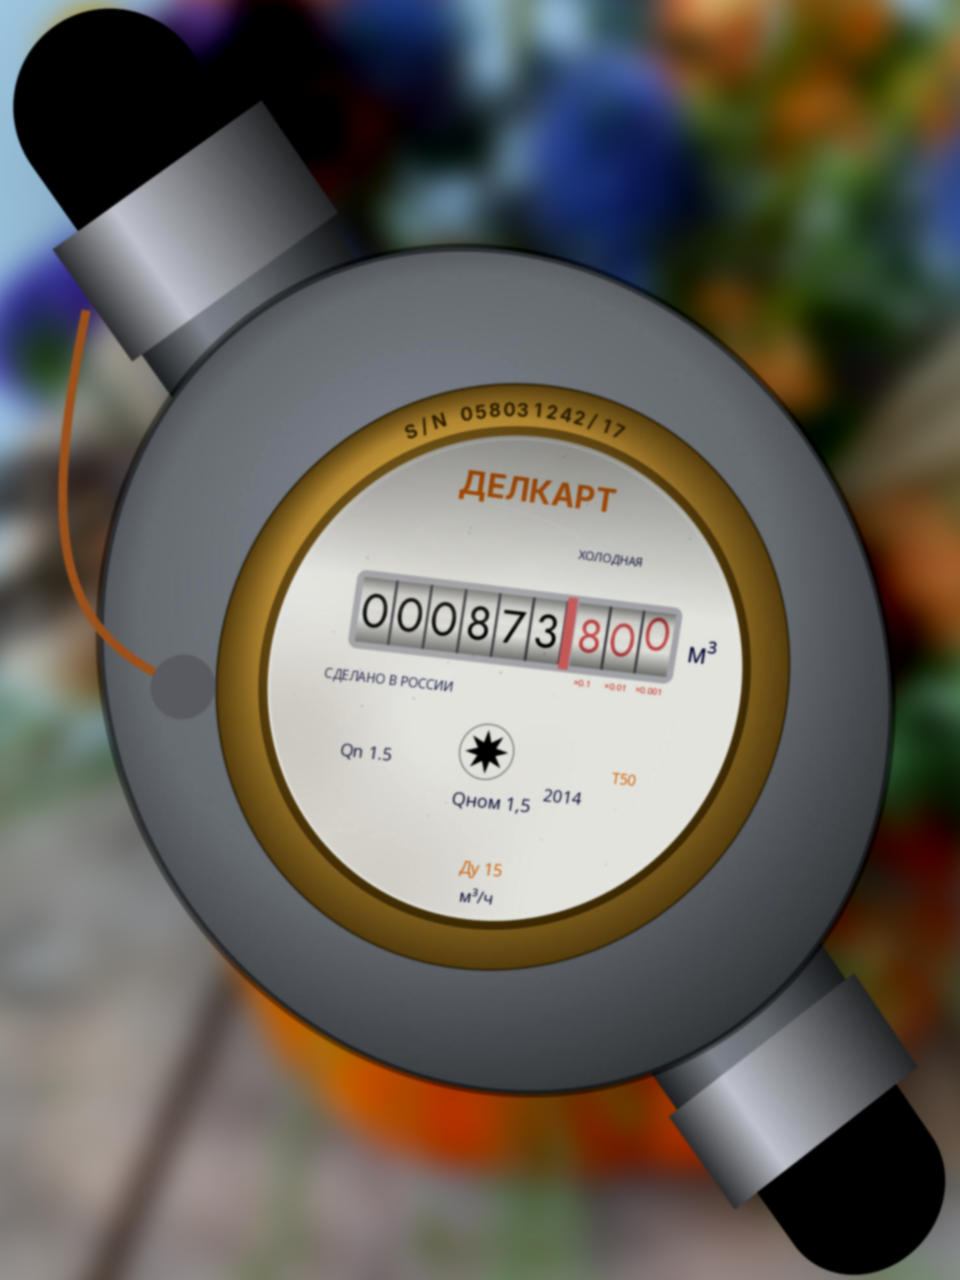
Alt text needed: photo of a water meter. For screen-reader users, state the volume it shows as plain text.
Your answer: 873.800 m³
